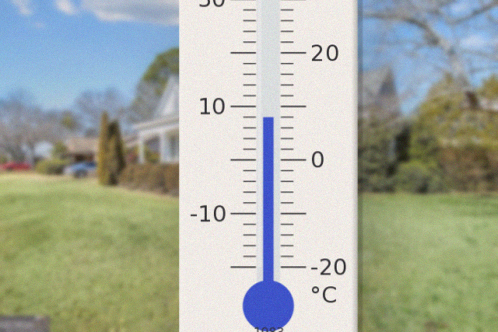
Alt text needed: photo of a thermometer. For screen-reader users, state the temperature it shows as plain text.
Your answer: 8 °C
